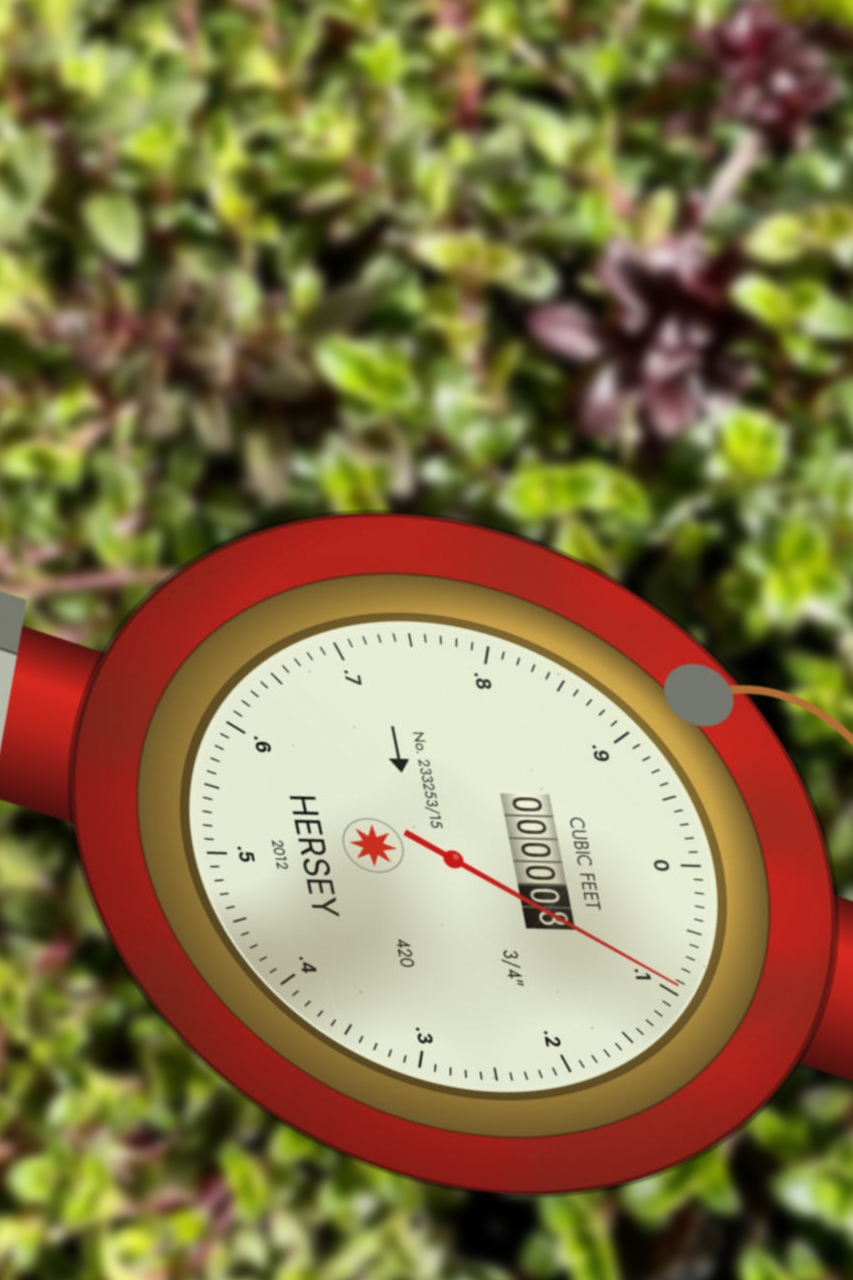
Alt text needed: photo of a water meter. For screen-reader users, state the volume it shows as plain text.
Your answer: 8.09 ft³
